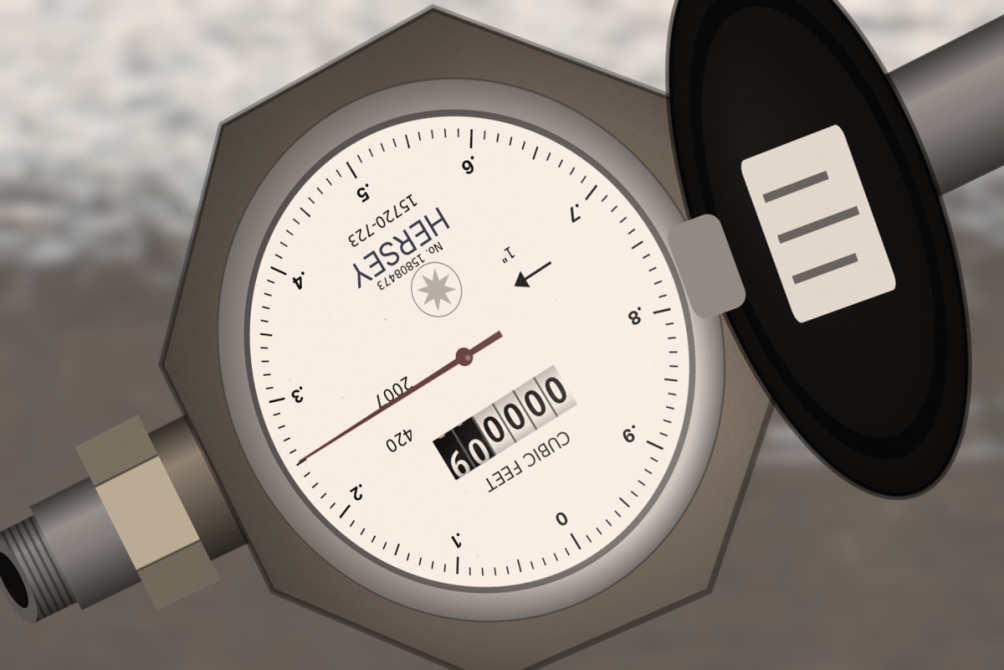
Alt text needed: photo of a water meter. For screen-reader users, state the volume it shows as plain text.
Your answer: 9.25 ft³
